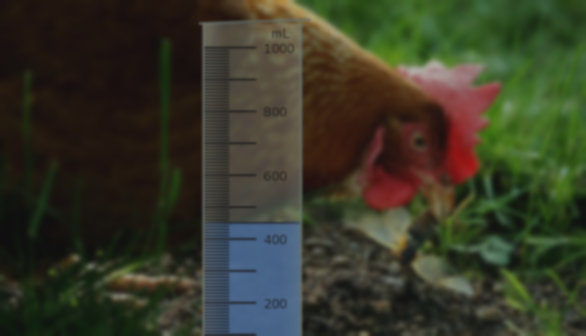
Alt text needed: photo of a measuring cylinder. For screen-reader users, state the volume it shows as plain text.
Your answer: 450 mL
